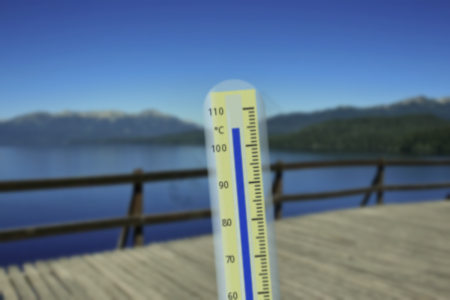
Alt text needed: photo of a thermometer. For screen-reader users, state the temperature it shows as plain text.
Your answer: 105 °C
